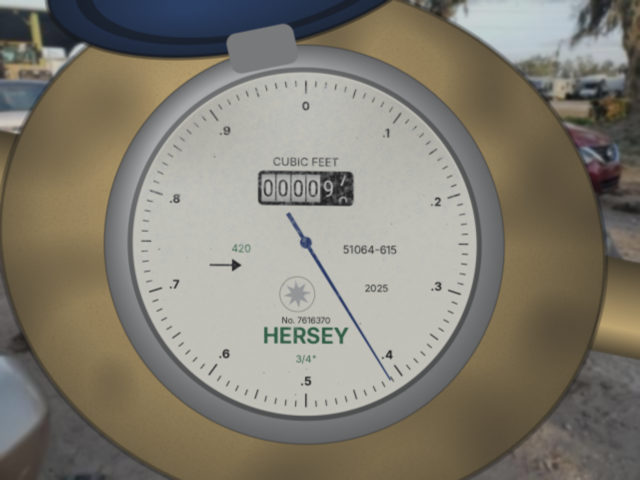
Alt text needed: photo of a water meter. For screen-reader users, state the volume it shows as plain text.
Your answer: 97.41 ft³
